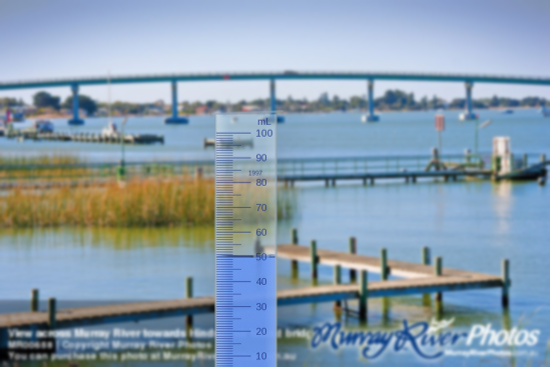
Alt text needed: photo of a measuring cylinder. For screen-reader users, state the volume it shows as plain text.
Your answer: 50 mL
